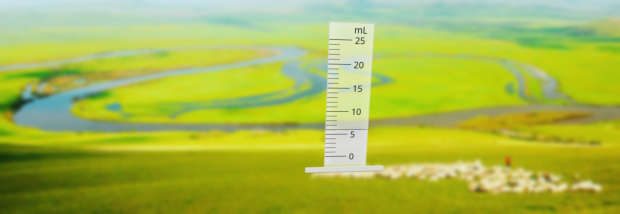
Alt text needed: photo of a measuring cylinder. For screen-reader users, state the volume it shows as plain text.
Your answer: 6 mL
